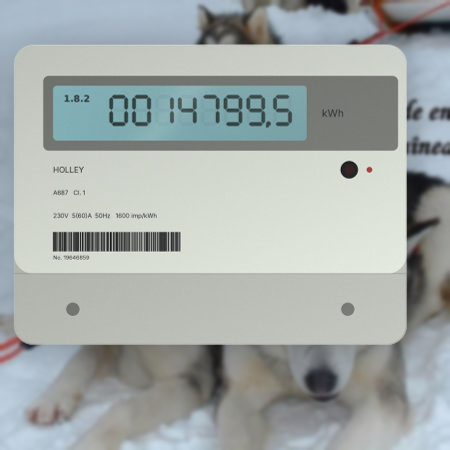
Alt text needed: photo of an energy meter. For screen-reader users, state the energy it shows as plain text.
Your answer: 14799.5 kWh
